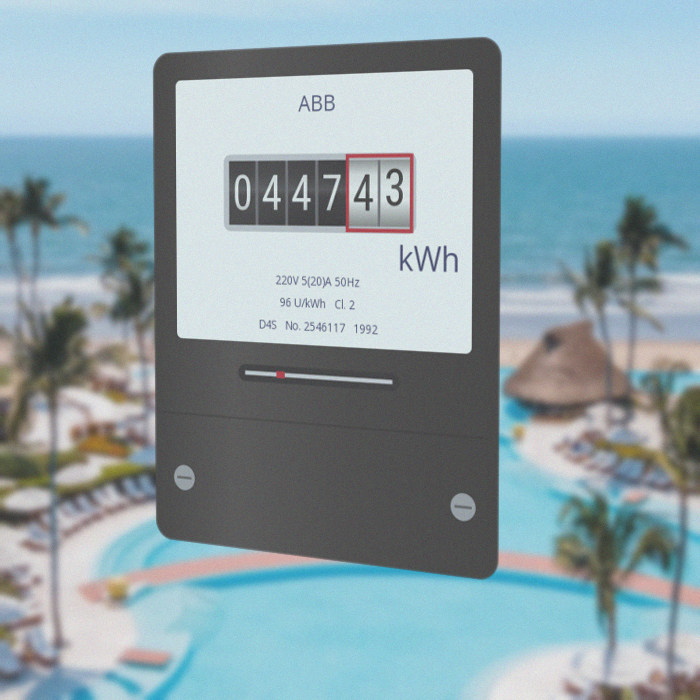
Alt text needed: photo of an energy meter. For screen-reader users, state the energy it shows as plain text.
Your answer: 447.43 kWh
